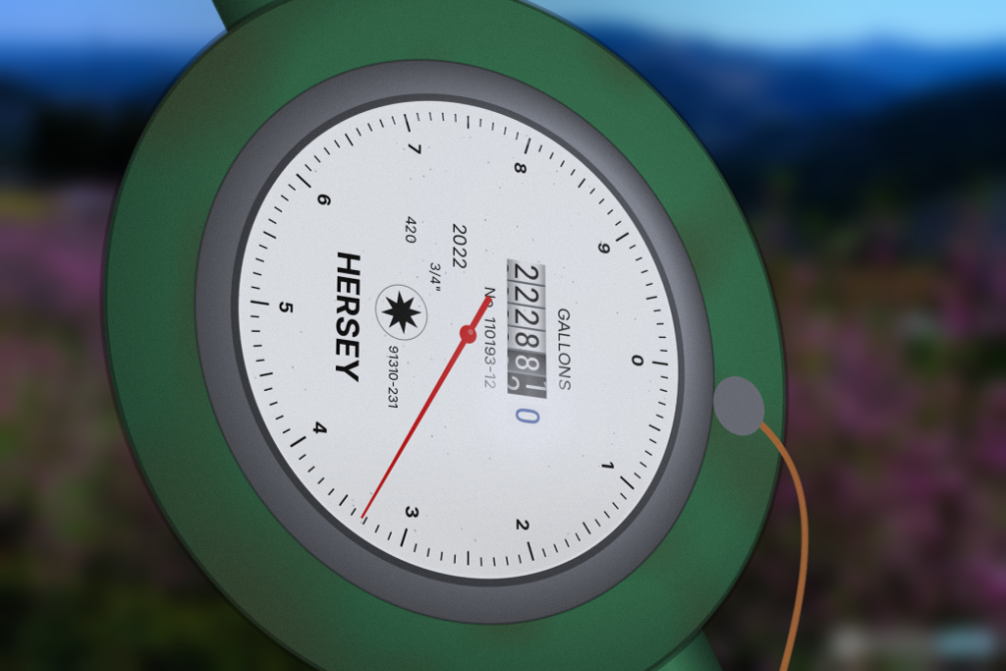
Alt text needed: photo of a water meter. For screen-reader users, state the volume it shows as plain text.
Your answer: 2228813.3 gal
